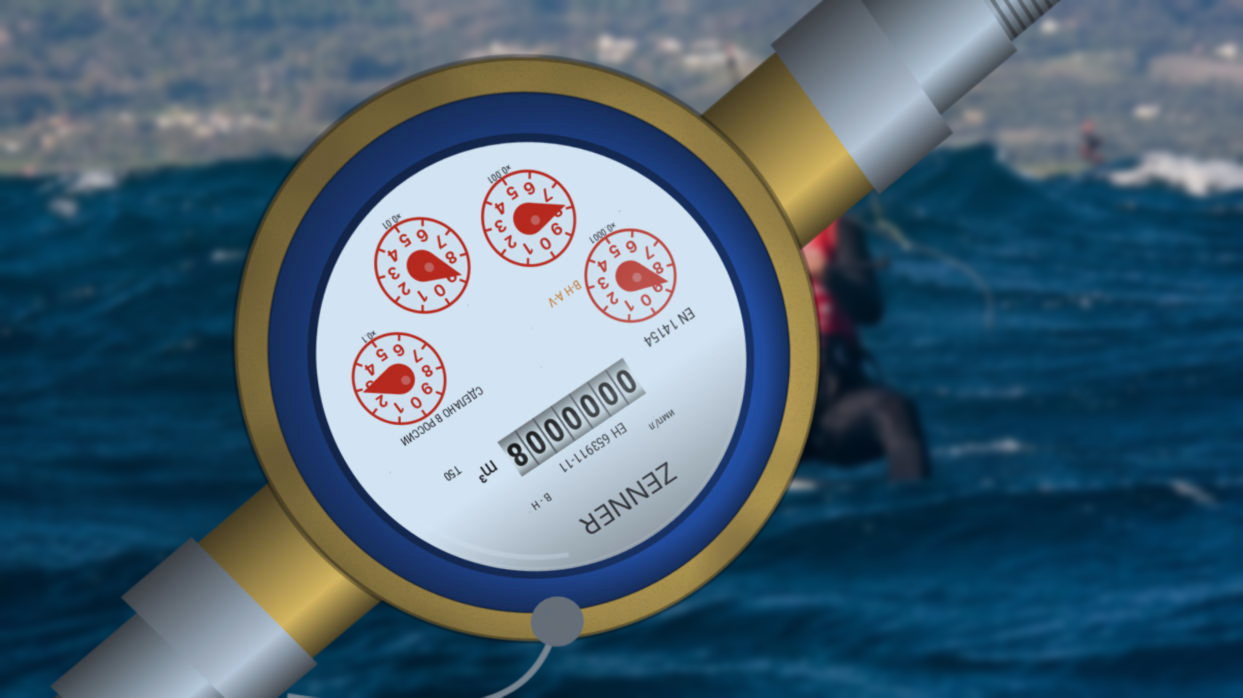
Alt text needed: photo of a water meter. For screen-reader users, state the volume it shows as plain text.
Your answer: 8.2878 m³
